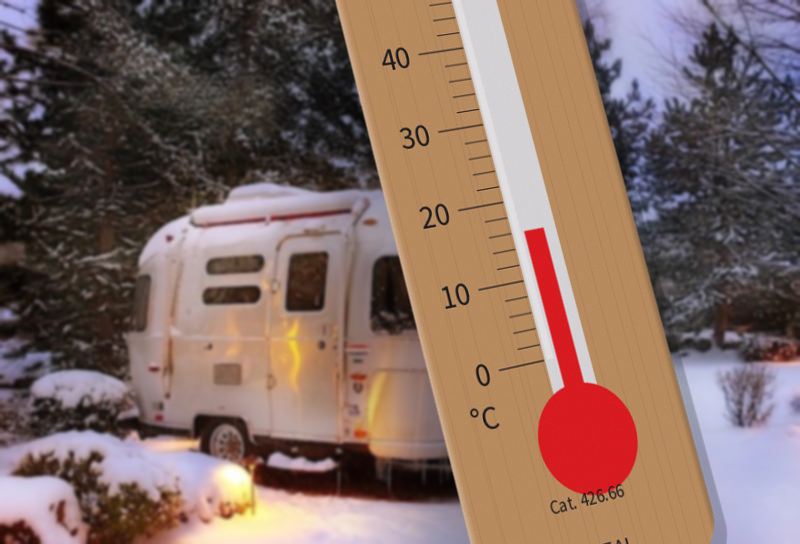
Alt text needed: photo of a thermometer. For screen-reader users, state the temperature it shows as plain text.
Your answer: 16 °C
